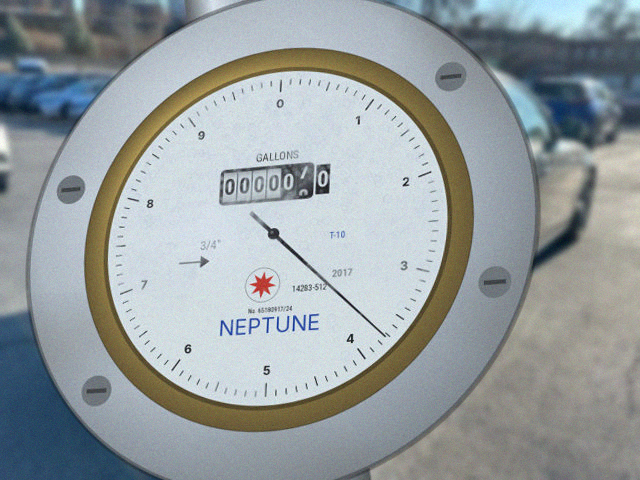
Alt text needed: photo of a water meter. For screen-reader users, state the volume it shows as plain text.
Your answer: 73.7 gal
